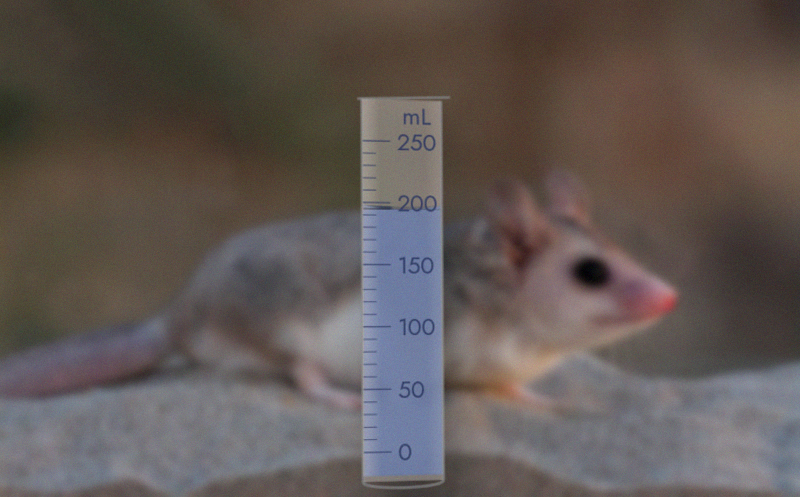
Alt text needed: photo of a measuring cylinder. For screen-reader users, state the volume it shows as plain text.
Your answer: 195 mL
